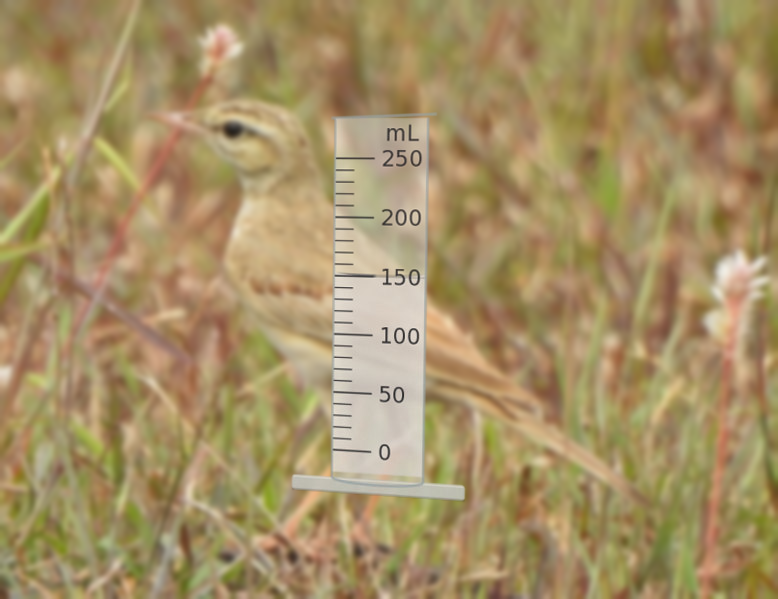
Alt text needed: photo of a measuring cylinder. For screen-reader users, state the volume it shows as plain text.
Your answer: 150 mL
